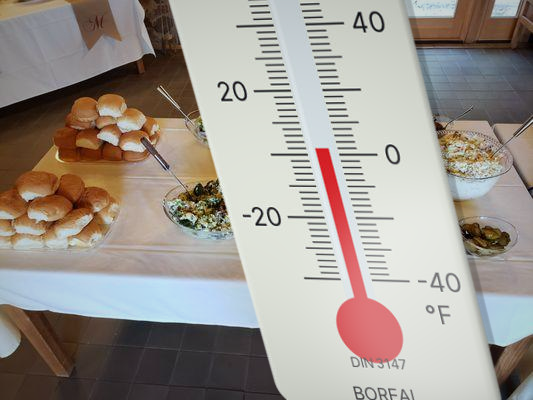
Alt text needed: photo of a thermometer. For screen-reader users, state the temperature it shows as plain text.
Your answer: 2 °F
